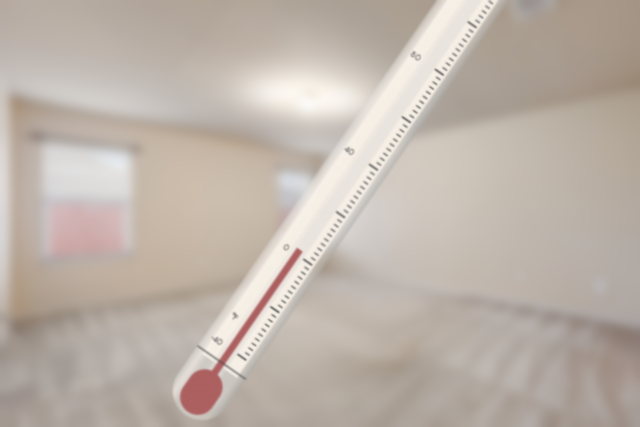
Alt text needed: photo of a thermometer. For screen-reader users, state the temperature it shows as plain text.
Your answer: 2 °F
